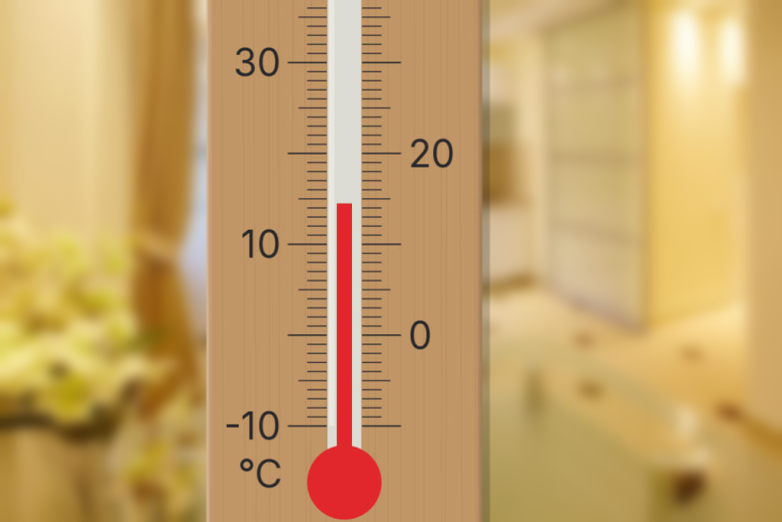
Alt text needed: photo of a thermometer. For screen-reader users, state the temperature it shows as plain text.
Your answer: 14.5 °C
